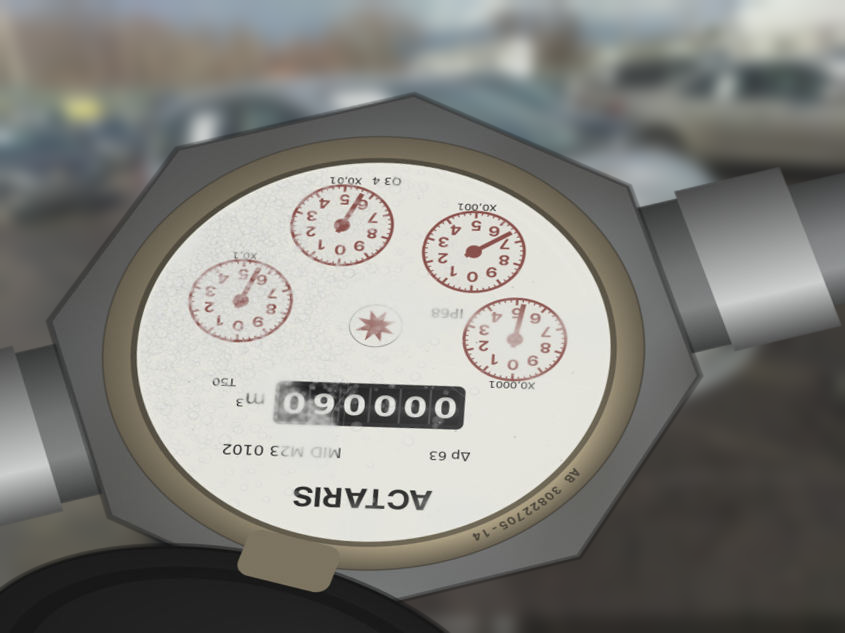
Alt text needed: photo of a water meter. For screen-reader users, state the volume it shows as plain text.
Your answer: 60.5565 m³
